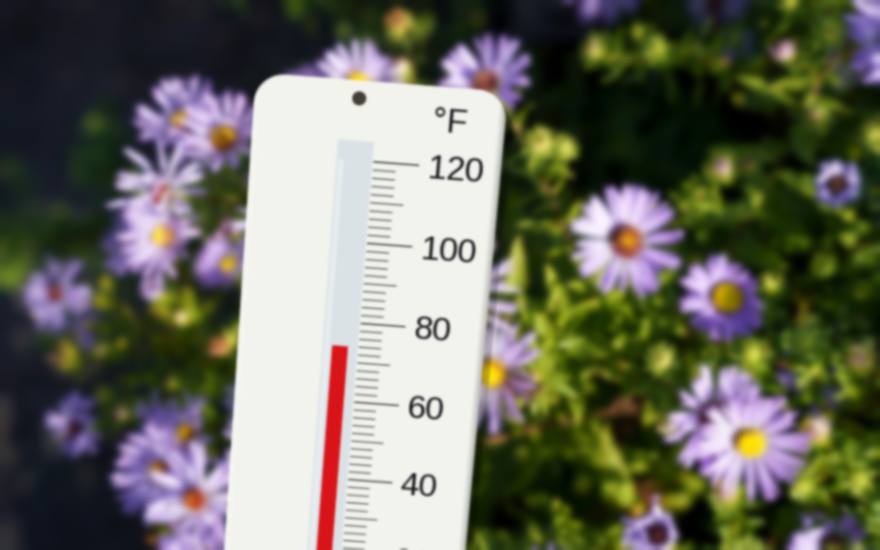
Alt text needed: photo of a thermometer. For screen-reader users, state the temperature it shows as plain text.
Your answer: 74 °F
